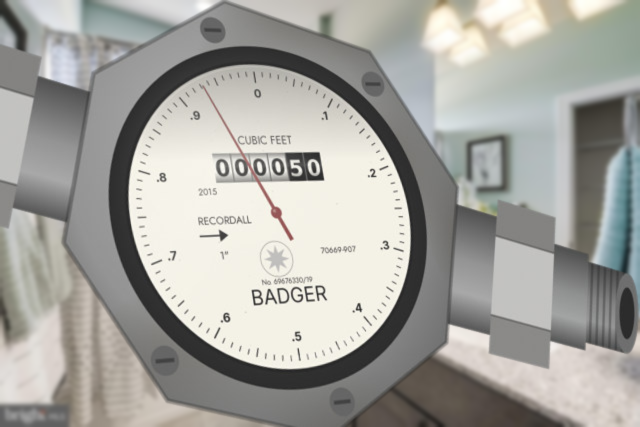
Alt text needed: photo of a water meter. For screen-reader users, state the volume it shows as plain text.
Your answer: 49.93 ft³
